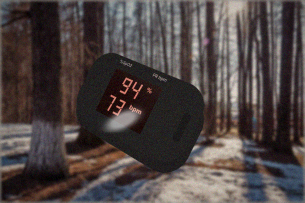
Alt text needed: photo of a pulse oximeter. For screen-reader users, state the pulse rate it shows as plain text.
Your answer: 73 bpm
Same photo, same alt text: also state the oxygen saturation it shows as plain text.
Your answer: 94 %
